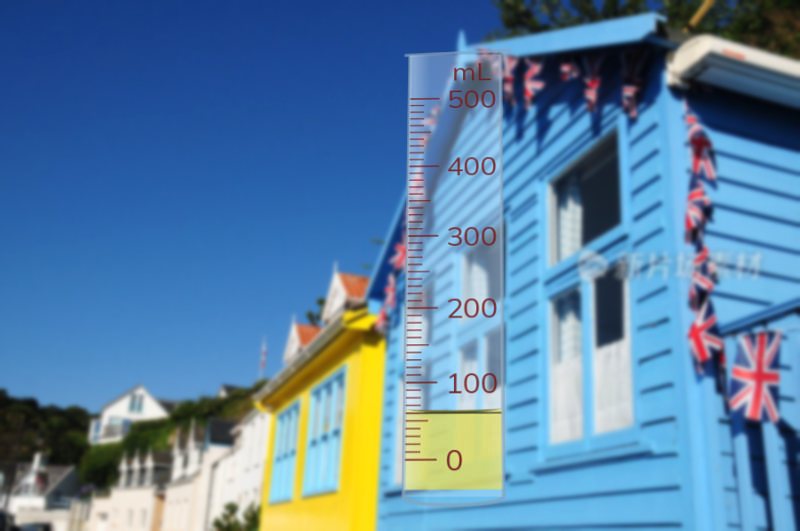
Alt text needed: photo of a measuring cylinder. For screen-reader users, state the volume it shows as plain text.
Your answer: 60 mL
